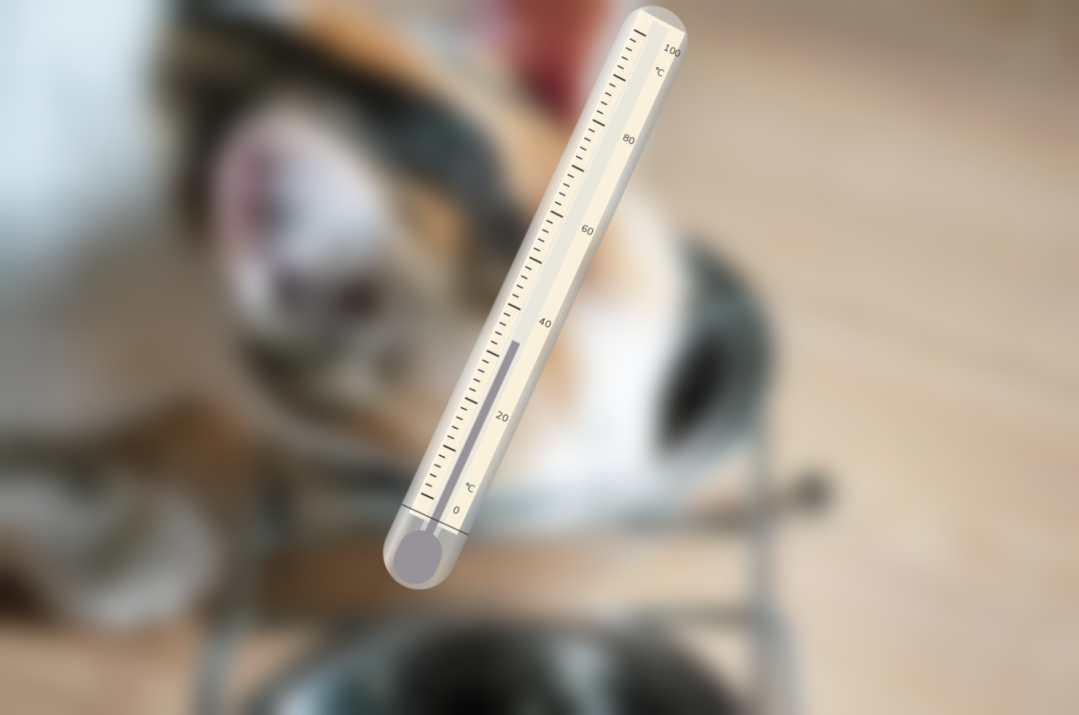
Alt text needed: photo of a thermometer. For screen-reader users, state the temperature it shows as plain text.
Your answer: 34 °C
